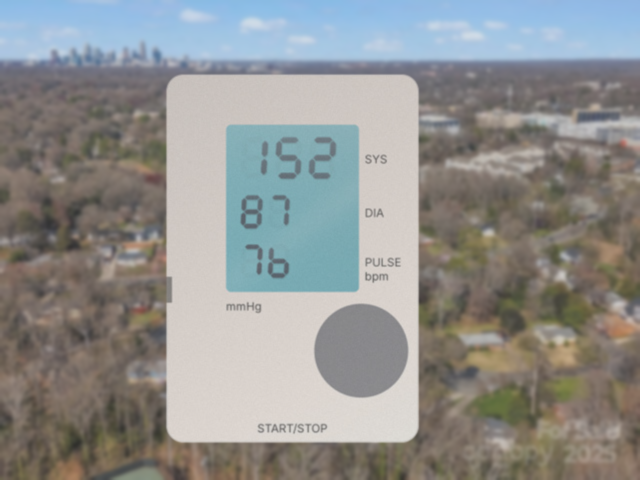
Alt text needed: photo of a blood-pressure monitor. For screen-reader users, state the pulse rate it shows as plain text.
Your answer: 76 bpm
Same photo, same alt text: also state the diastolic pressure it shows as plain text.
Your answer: 87 mmHg
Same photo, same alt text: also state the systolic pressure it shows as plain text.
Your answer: 152 mmHg
